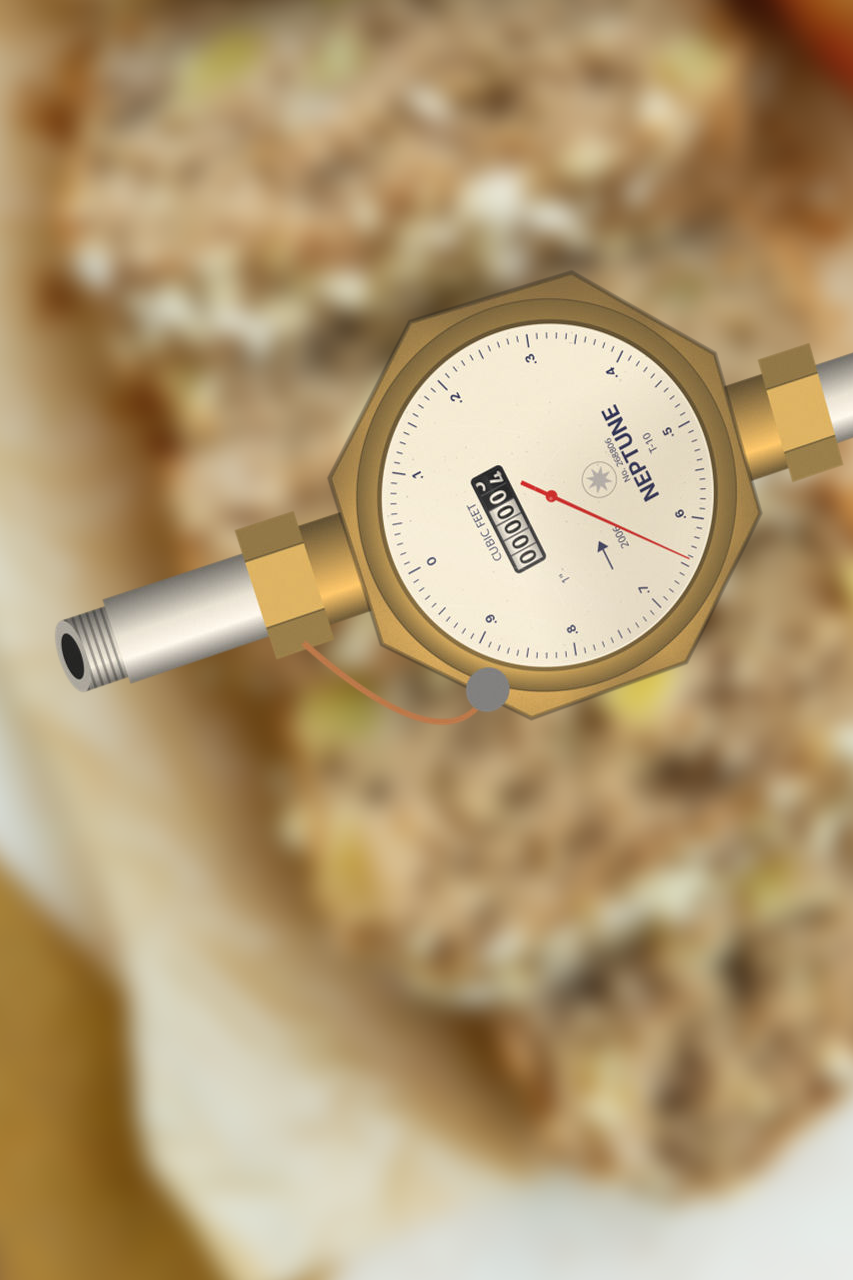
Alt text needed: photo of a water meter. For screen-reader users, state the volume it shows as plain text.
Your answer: 3.64 ft³
